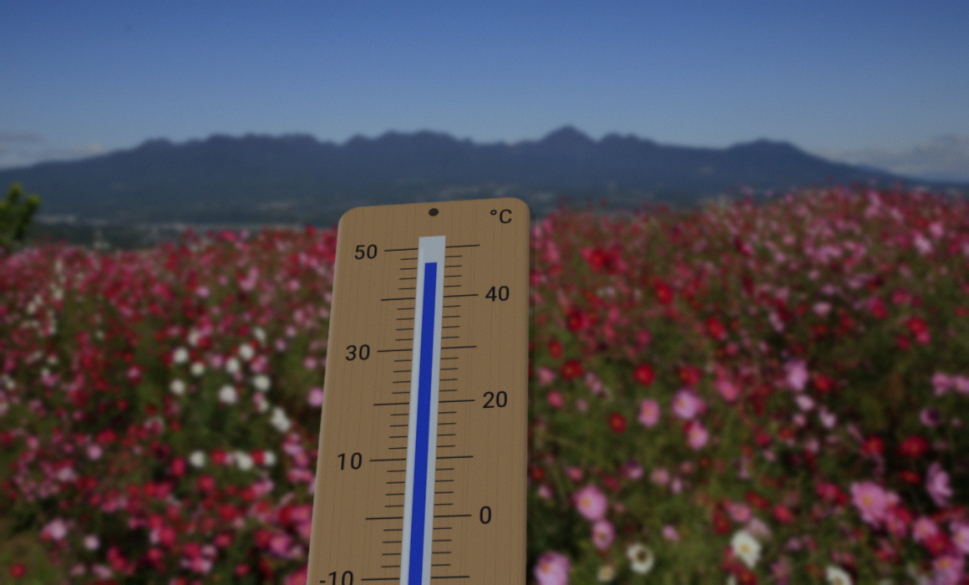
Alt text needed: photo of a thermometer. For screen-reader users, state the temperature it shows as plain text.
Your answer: 47 °C
